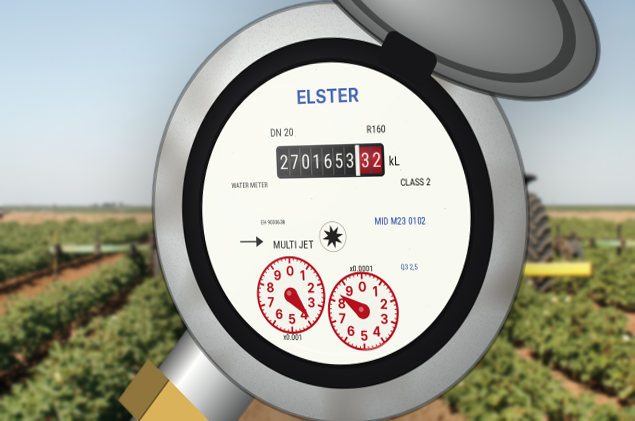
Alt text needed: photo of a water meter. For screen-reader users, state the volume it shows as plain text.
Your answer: 2701653.3238 kL
